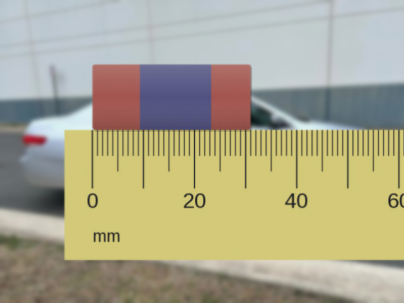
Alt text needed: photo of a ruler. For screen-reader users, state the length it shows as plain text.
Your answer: 31 mm
